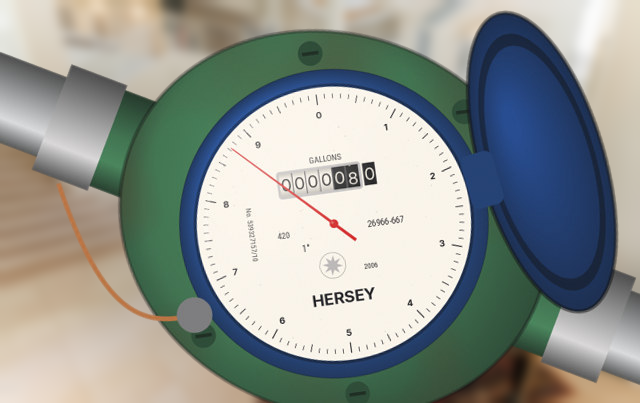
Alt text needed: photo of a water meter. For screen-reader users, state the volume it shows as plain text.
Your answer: 78.7 gal
